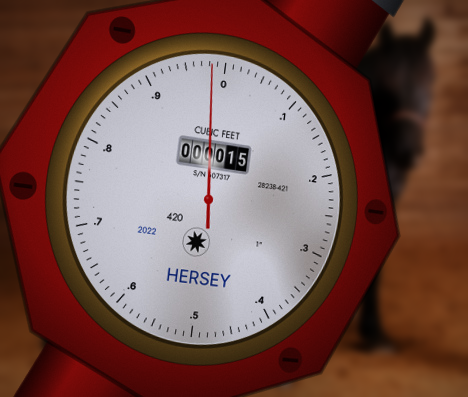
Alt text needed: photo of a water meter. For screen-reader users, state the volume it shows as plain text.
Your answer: 14.98 ft³
